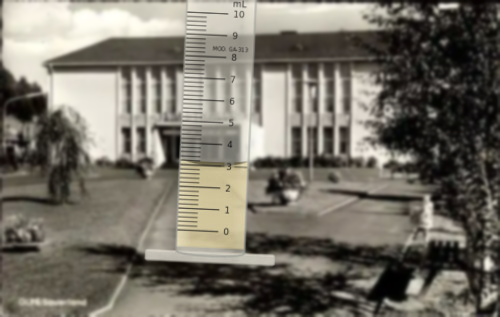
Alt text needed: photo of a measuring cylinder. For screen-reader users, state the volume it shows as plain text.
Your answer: 3 mL
